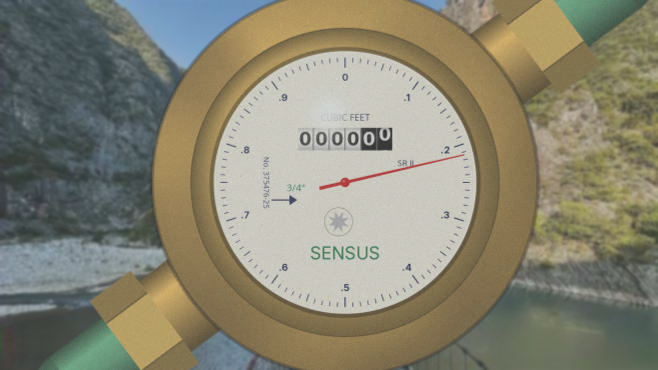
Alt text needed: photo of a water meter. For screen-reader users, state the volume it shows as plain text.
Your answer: 0.21 ft³
